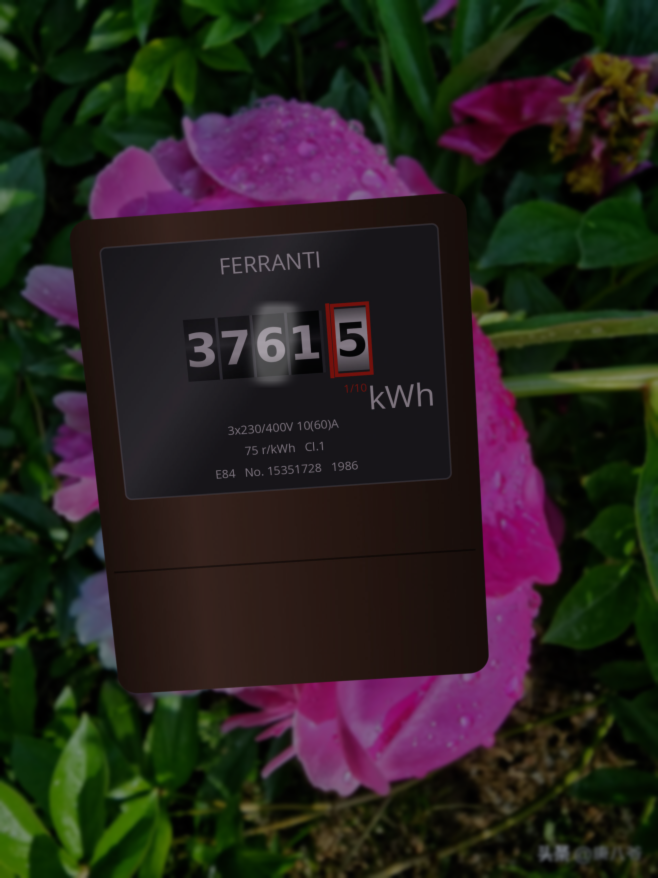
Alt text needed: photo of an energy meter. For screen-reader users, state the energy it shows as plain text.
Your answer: 3761.5 kWh
